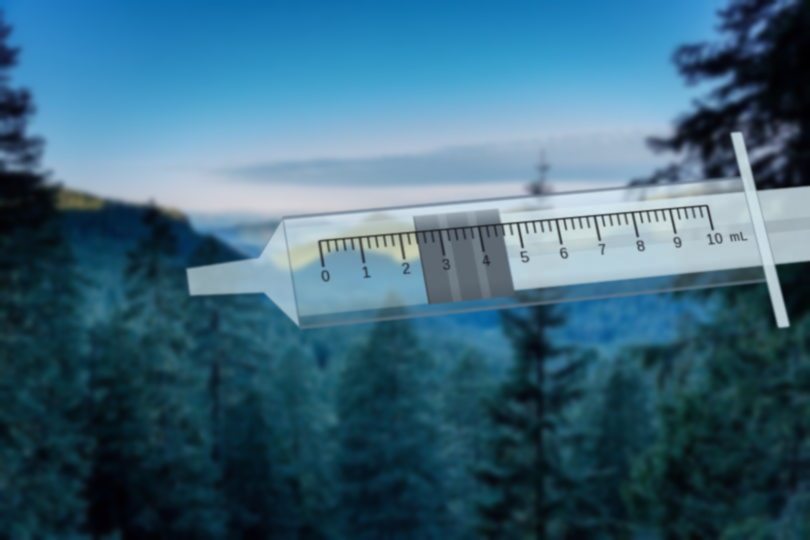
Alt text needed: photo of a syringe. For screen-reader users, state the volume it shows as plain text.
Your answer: 2.4 mL
